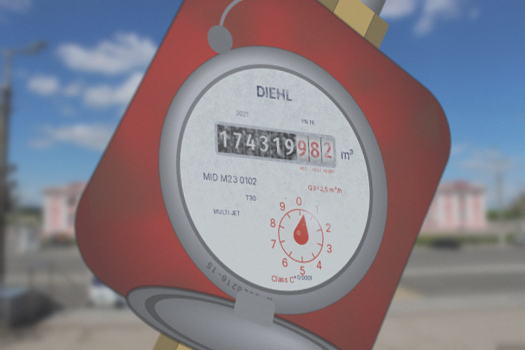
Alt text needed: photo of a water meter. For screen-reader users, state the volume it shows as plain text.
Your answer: 174319.9820 m³
